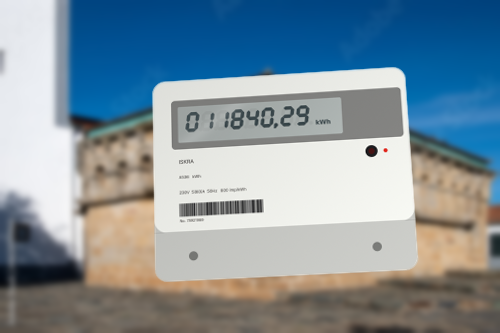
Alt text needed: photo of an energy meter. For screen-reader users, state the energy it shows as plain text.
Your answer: 11840.29 kWh
